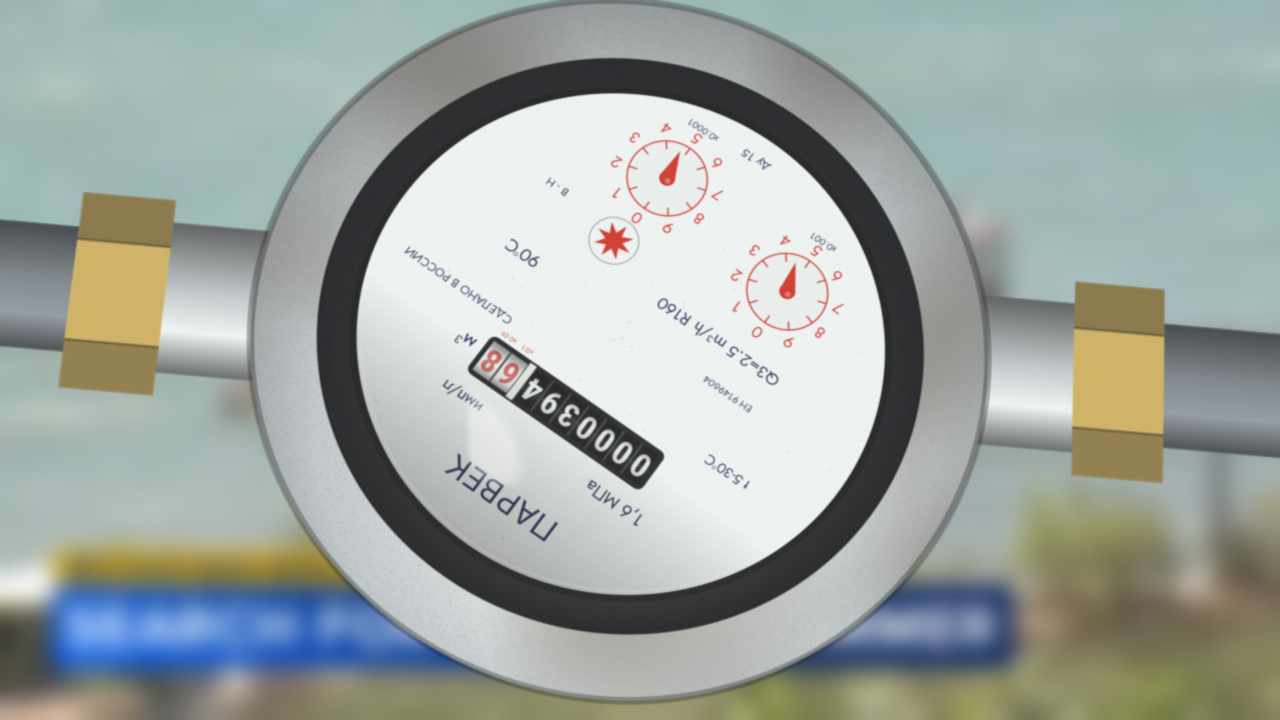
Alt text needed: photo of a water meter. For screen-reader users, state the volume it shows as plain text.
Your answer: 394.6844 m³
